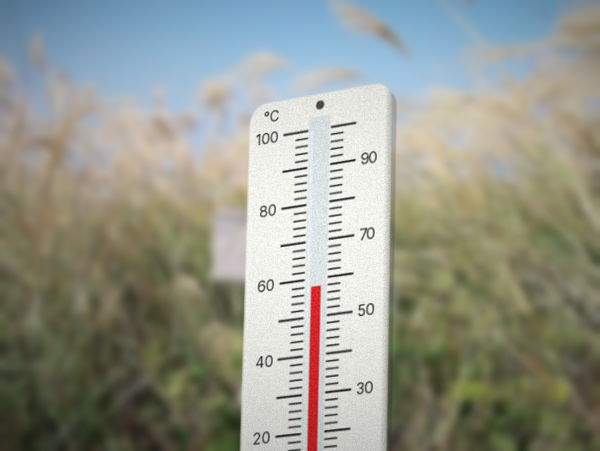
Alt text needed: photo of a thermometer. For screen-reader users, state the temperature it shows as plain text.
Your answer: 58 °C
